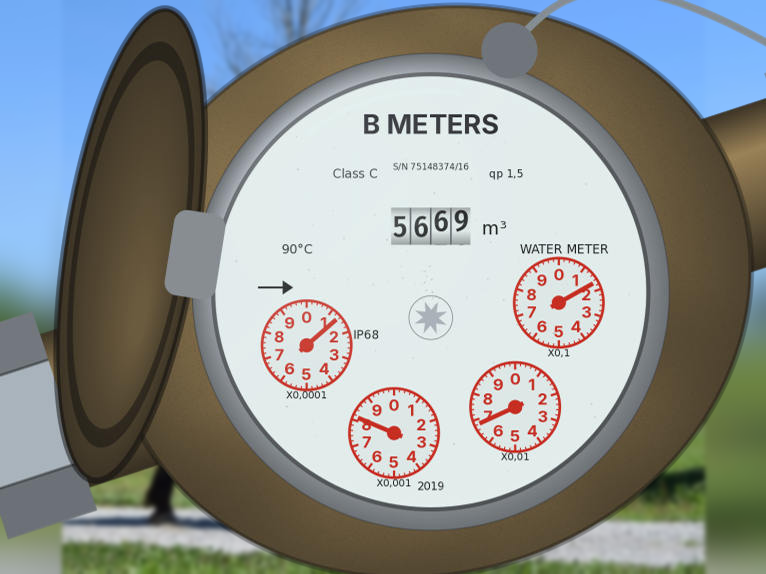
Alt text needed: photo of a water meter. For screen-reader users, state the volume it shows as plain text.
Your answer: 5669.1681 m³
